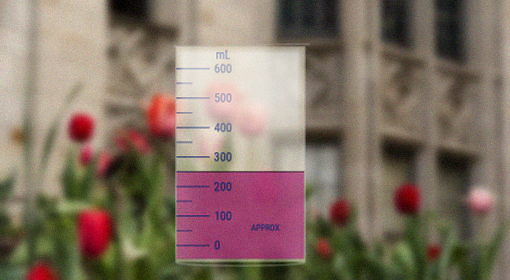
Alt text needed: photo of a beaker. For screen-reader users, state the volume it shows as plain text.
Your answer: 250 mL
